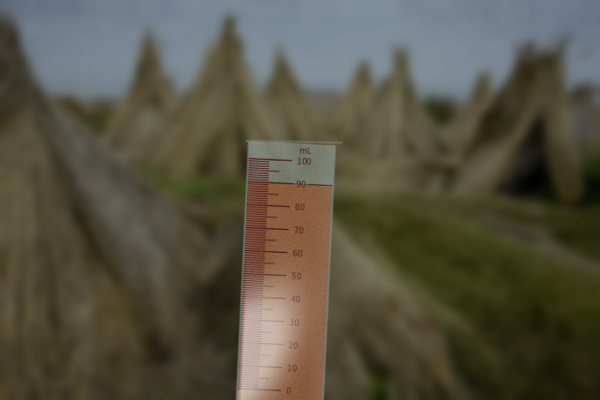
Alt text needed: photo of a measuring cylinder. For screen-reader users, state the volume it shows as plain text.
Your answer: 90 mL
